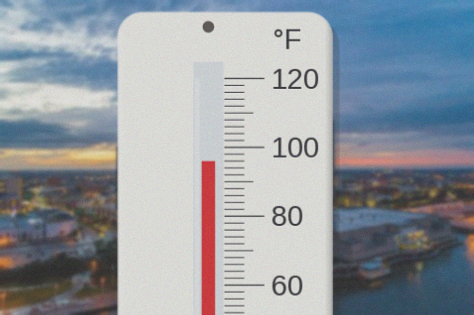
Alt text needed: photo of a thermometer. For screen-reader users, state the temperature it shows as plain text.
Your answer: 96 °F
